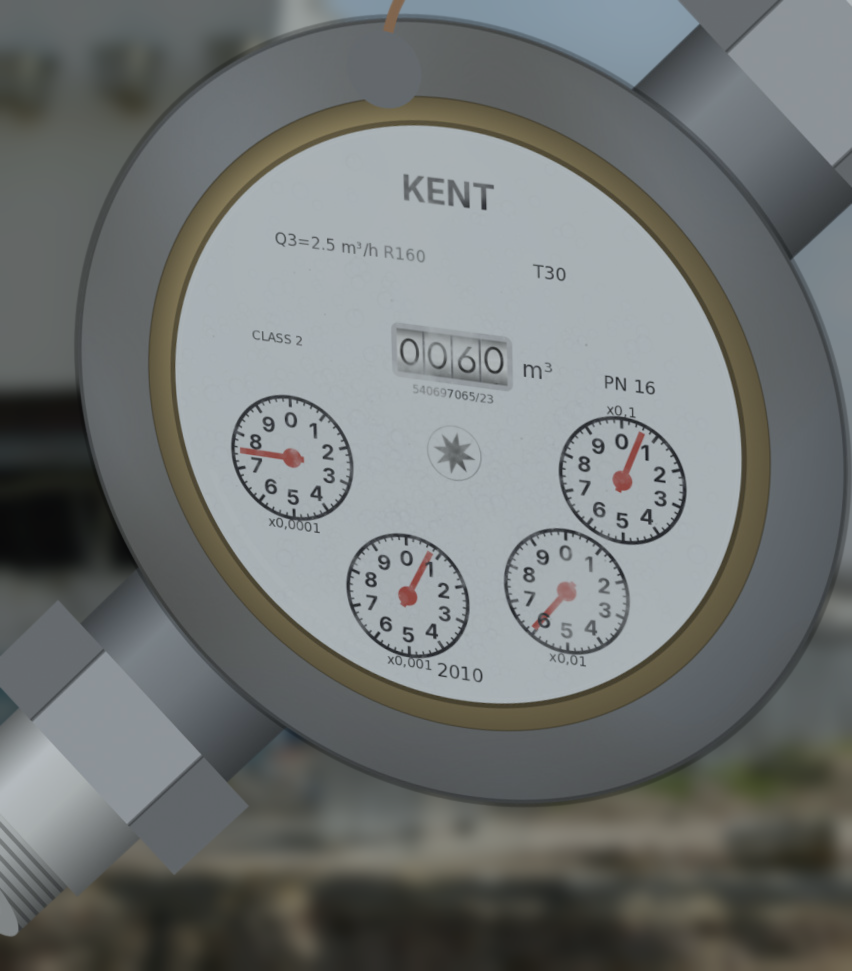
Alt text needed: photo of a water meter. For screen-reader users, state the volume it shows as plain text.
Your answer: 60.0607 m³
